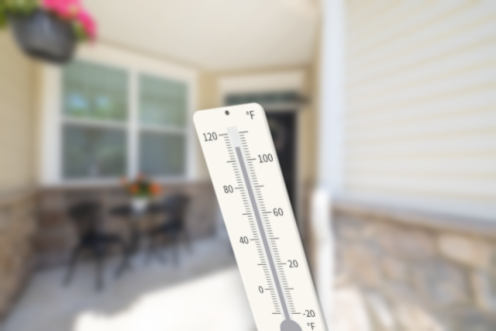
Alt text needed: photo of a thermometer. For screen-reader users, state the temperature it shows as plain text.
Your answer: 110 °F
